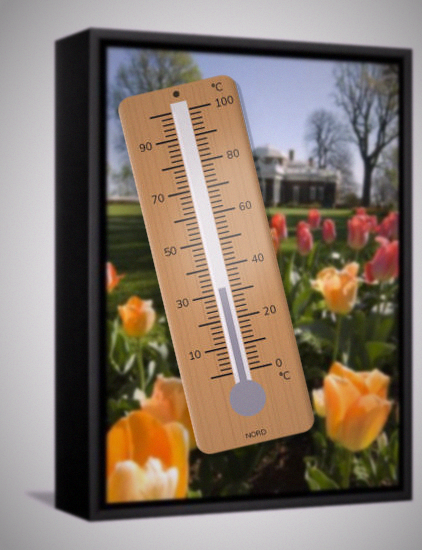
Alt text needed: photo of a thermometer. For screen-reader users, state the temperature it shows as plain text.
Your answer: 32 °C
